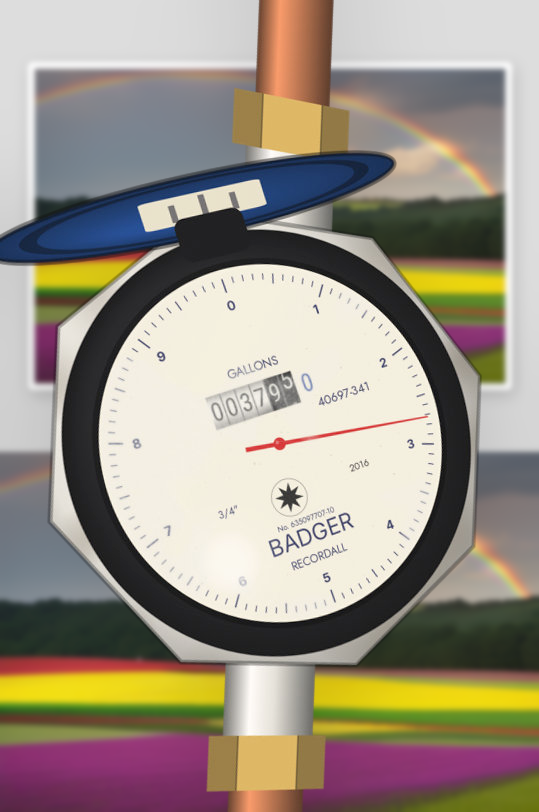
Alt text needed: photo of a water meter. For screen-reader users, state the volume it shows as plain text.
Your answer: 37952.7 gal
